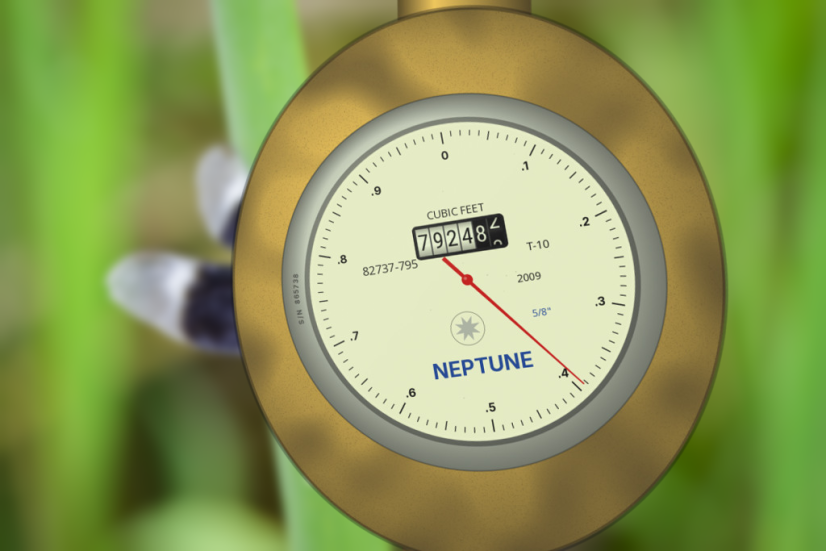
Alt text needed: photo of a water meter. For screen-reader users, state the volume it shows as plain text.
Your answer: 792482.39 ft³
